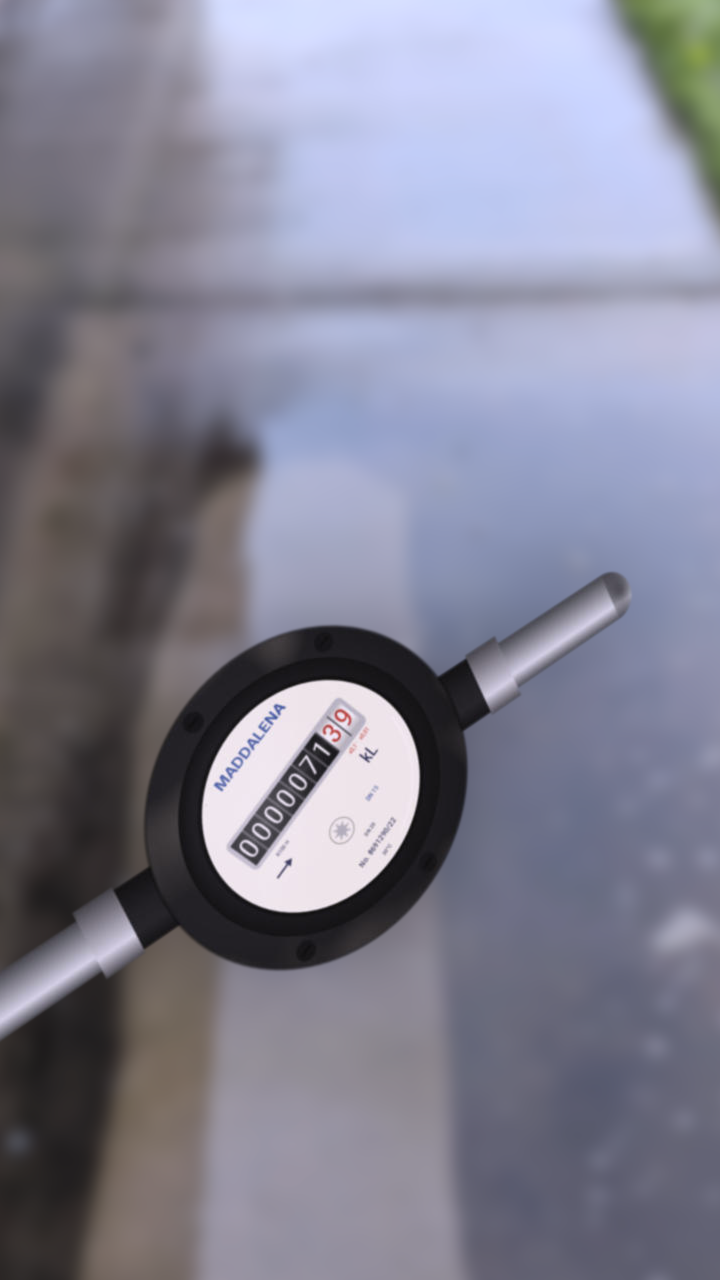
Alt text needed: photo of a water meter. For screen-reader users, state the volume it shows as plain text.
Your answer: 71.39 kL
